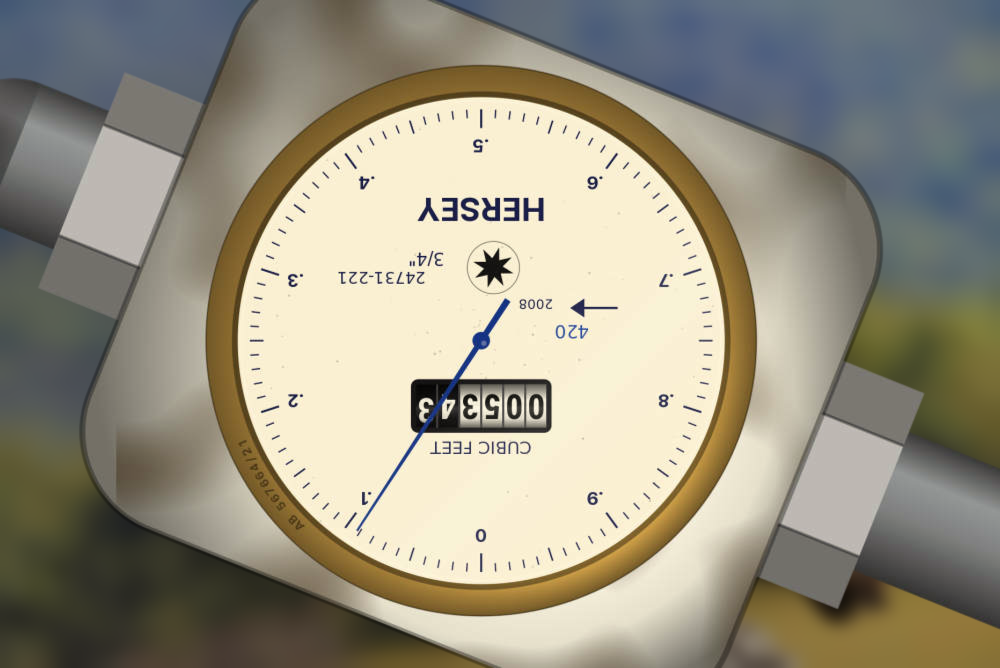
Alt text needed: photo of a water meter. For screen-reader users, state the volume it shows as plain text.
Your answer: 5343.09 ft³
